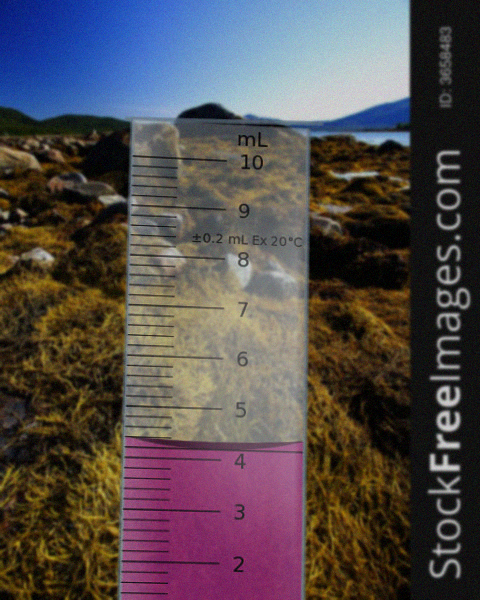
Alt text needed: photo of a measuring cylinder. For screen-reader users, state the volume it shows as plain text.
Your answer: 4.2 mL
